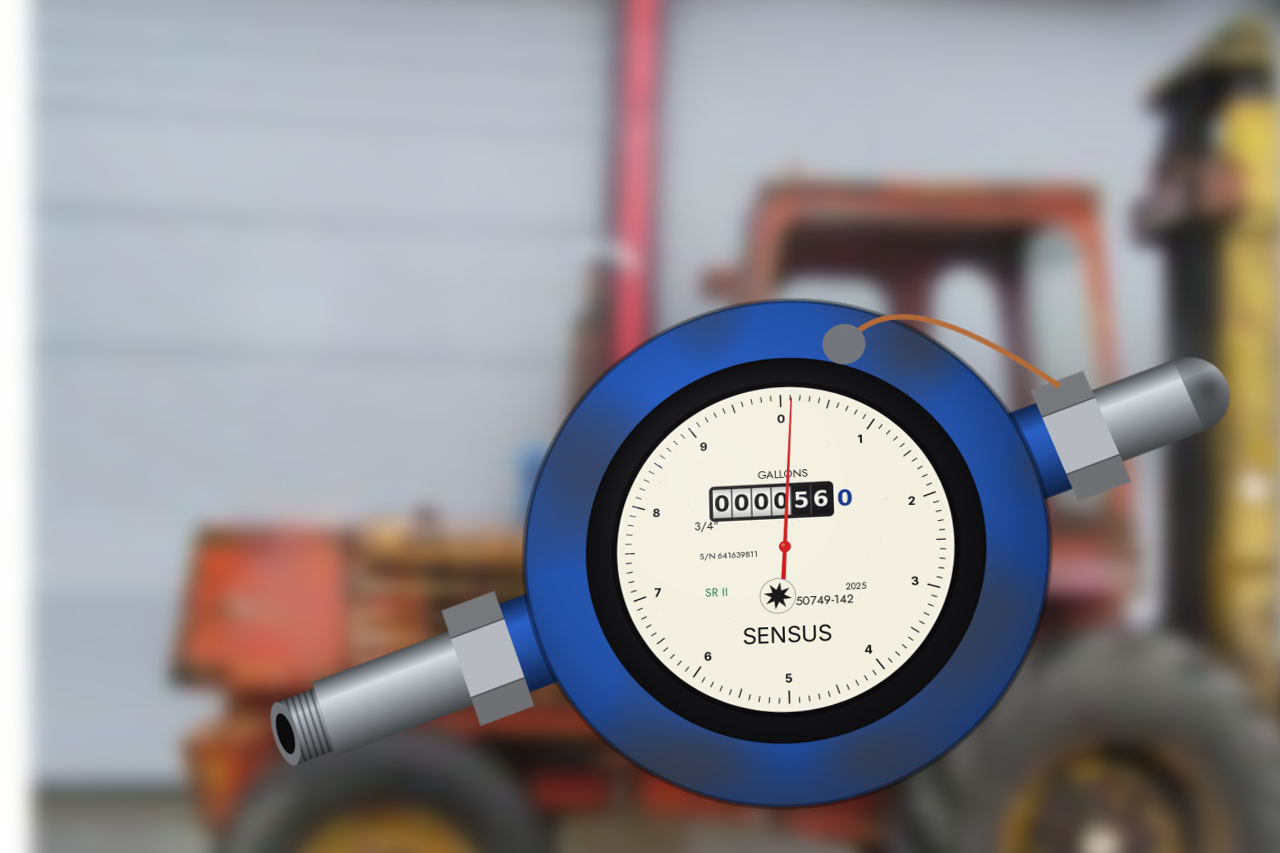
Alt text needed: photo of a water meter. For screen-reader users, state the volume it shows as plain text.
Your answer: 560.1 gal
